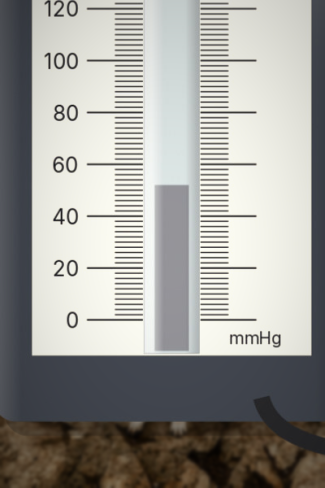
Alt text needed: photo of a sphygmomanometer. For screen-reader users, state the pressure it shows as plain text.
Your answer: 52 mmHg
